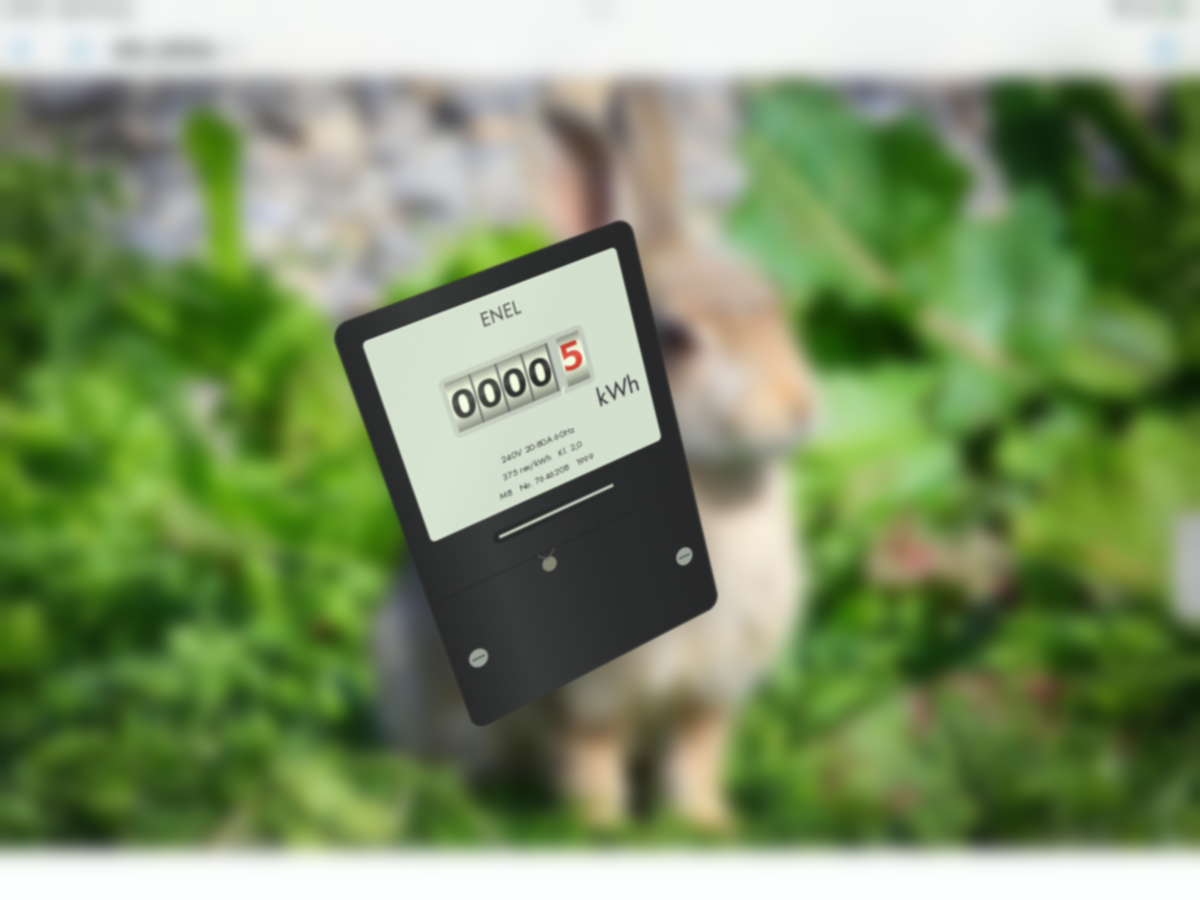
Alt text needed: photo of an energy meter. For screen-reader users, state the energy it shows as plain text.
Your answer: 0.5 kWh
